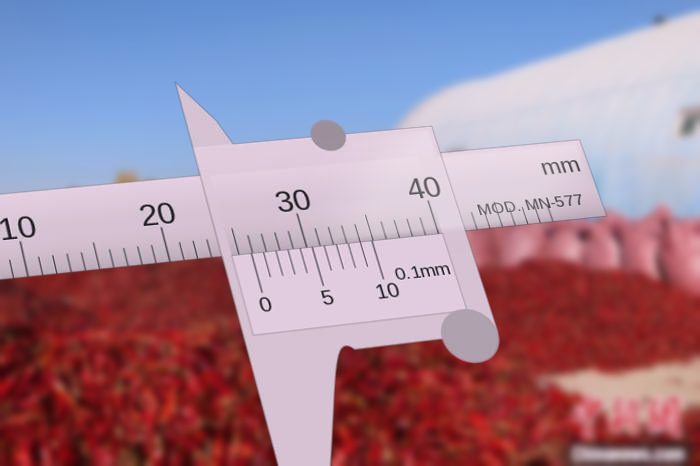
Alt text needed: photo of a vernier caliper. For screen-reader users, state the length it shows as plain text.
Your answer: 25.9 mm
